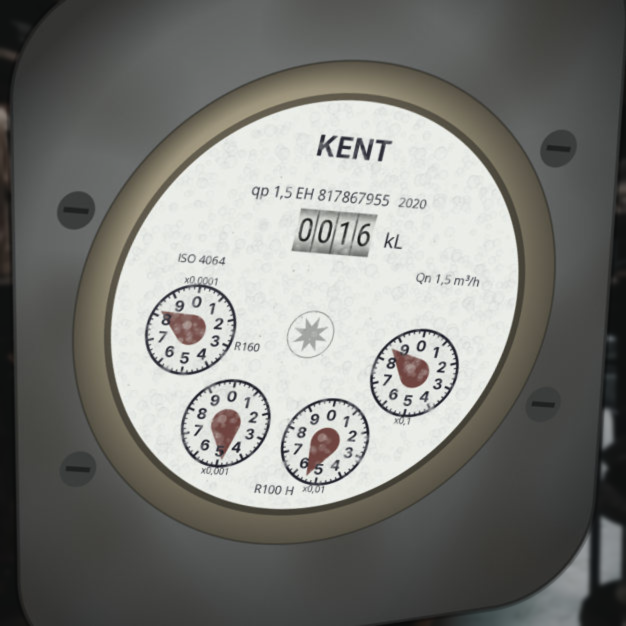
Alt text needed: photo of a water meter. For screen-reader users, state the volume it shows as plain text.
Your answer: 16.8548 kL
